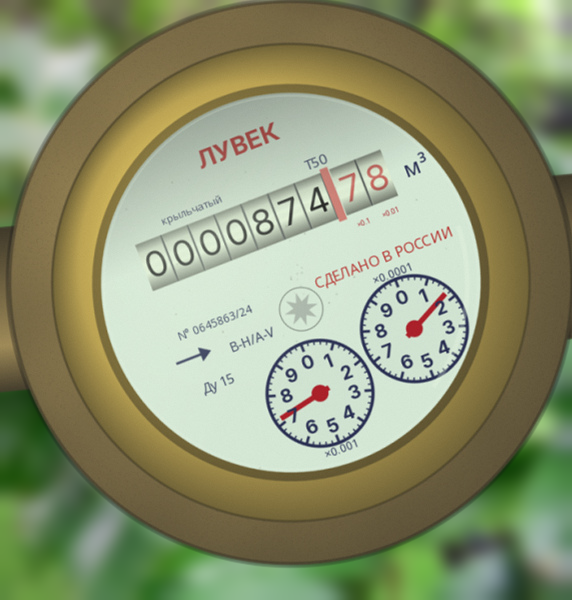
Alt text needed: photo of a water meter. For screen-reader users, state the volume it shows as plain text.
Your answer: 874.7871 m³
